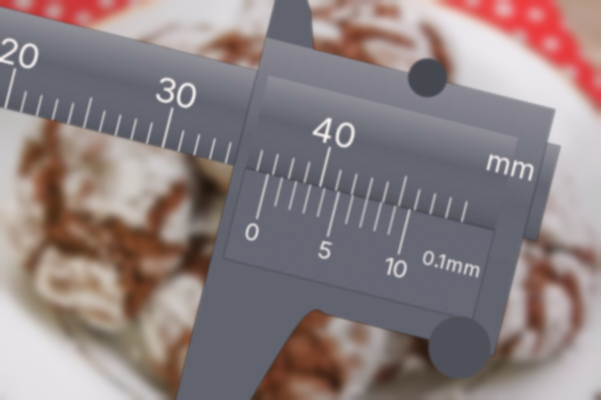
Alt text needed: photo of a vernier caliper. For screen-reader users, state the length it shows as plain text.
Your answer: 36.7 mm
